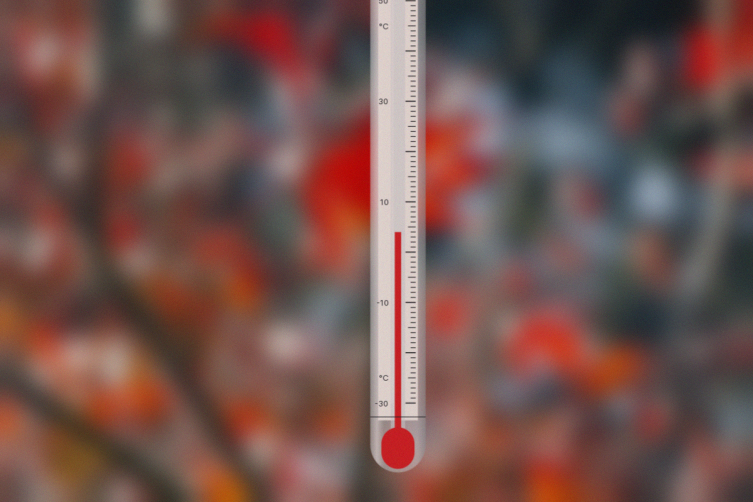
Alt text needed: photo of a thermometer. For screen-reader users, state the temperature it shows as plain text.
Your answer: 4 °C
